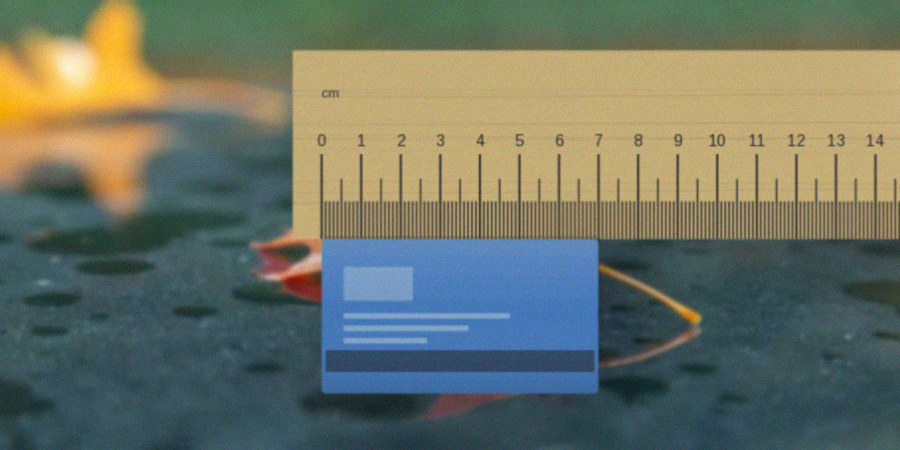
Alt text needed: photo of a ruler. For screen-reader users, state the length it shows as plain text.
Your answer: 7 cm
